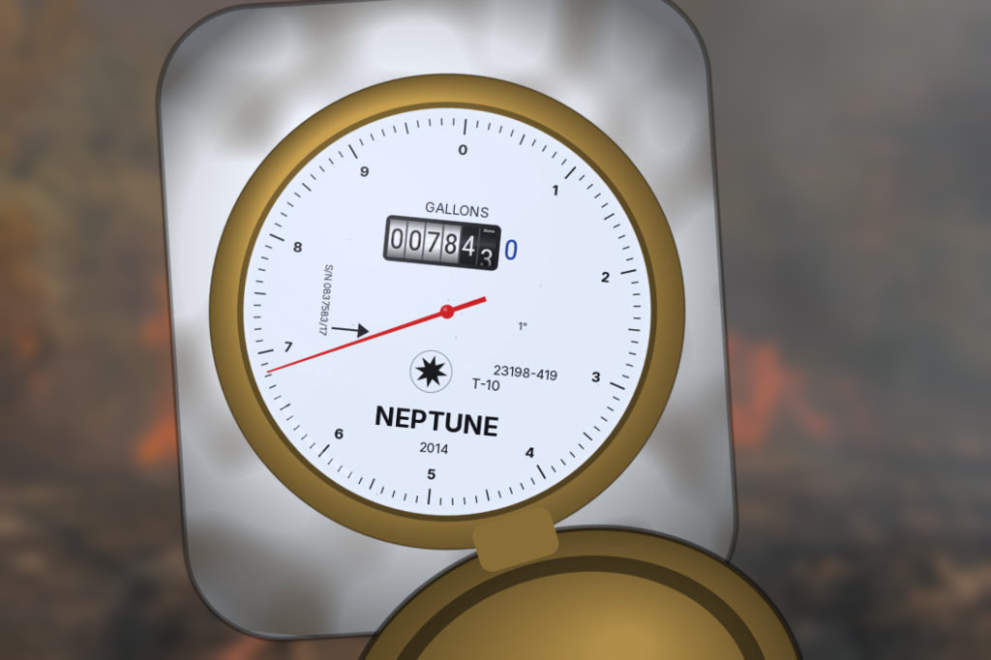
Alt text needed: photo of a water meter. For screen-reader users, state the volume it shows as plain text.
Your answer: 78426.8 gal
